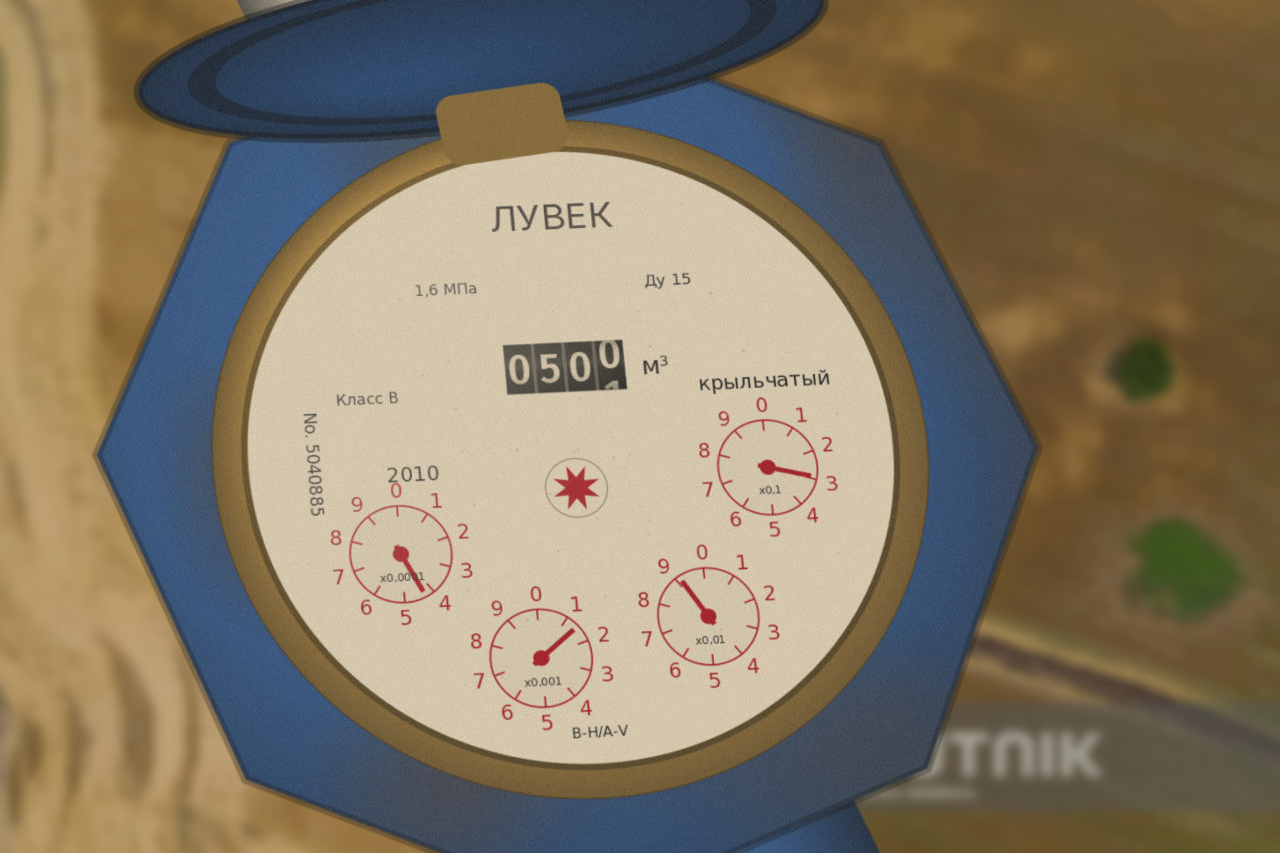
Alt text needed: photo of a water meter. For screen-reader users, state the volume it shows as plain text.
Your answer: 500.2914 m³
